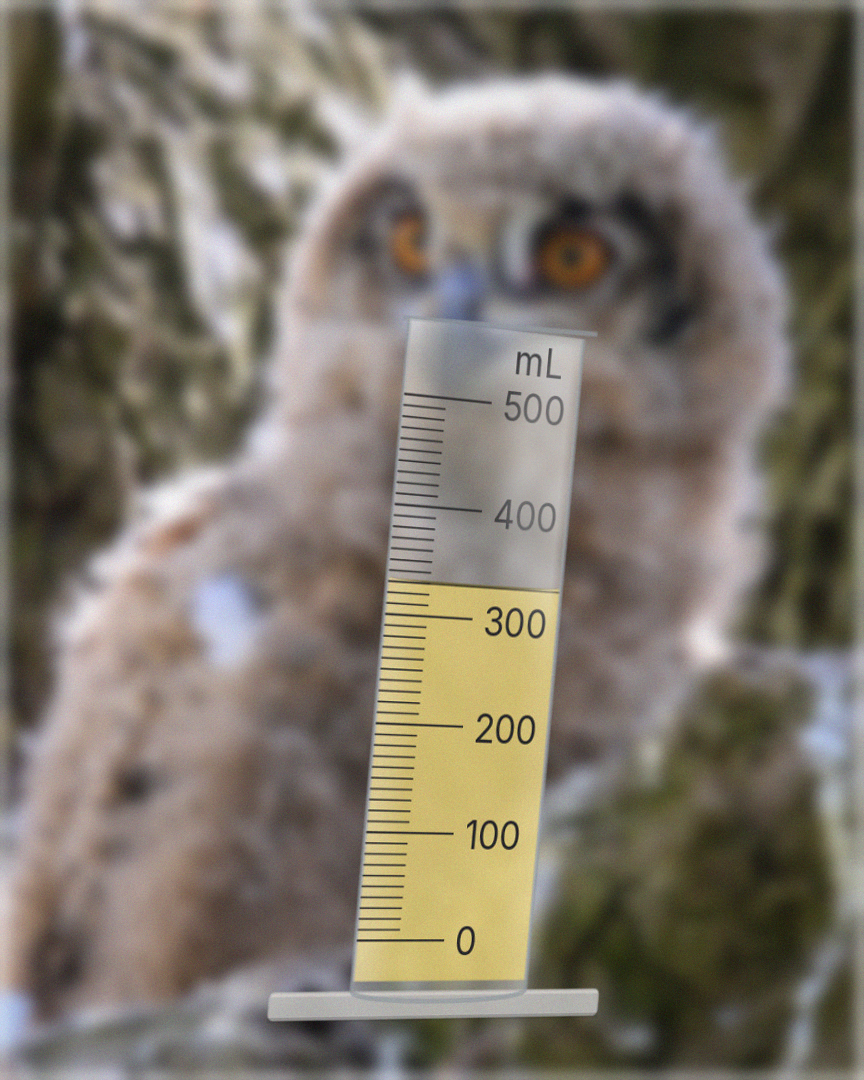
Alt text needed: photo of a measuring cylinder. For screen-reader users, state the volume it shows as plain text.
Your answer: 330 mL
